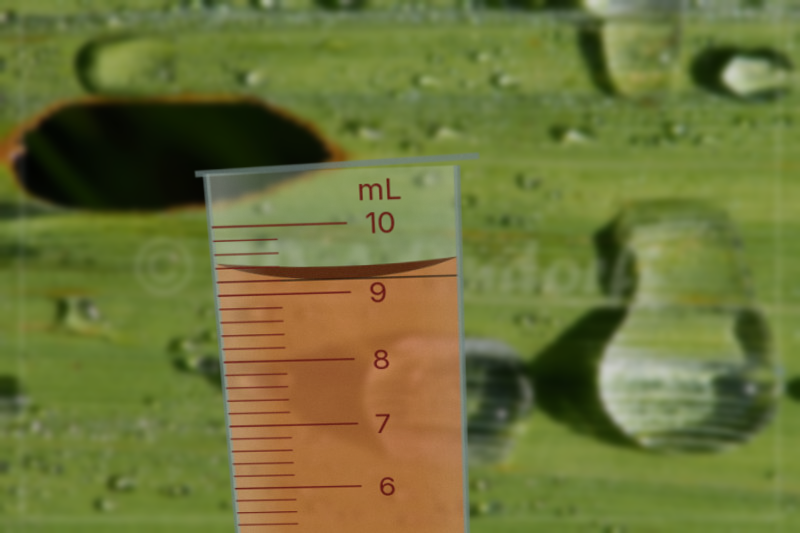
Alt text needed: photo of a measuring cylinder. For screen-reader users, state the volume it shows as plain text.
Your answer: 9.2 mL
